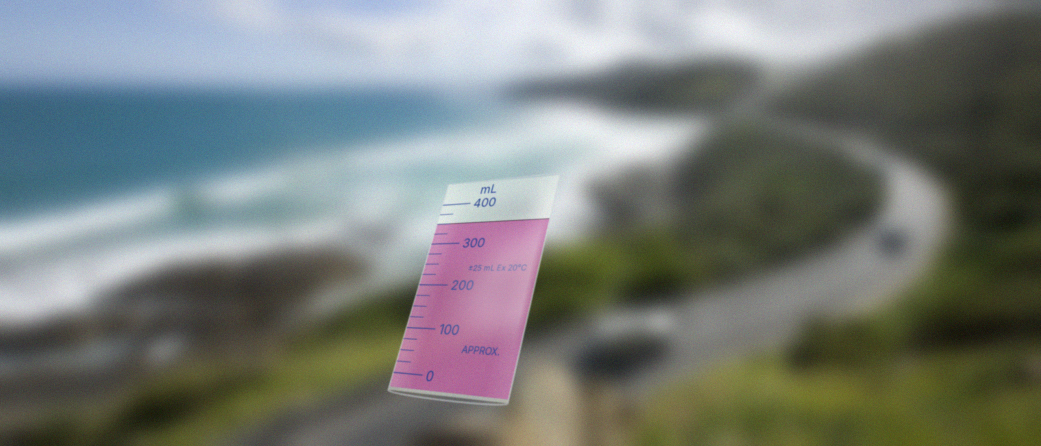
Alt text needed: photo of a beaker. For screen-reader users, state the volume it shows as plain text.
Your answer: 350 mL
